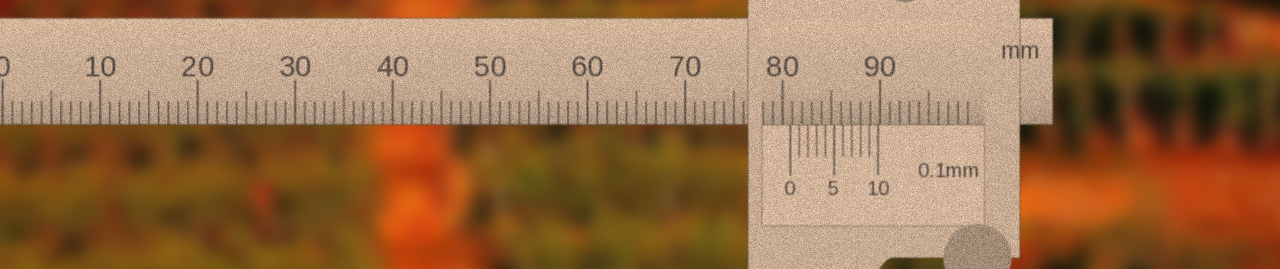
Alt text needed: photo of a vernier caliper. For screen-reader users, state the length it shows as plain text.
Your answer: 80.8 mm
